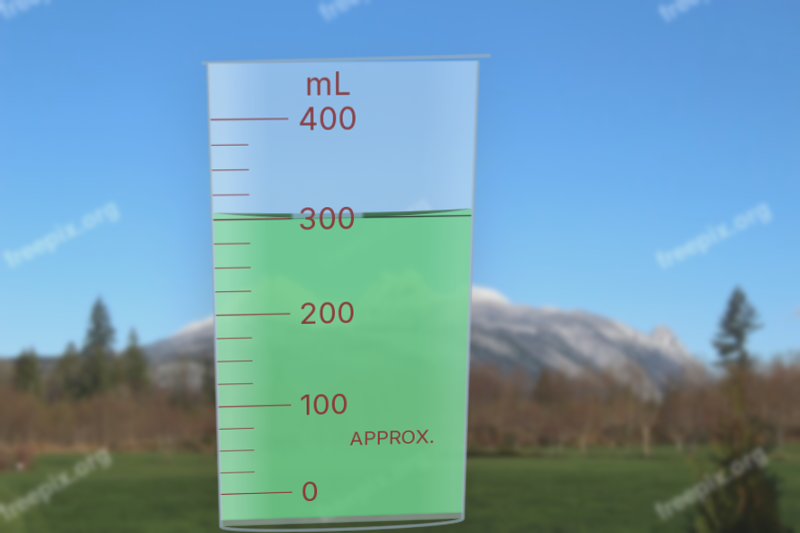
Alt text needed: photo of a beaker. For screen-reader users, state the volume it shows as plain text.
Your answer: 300 mL
